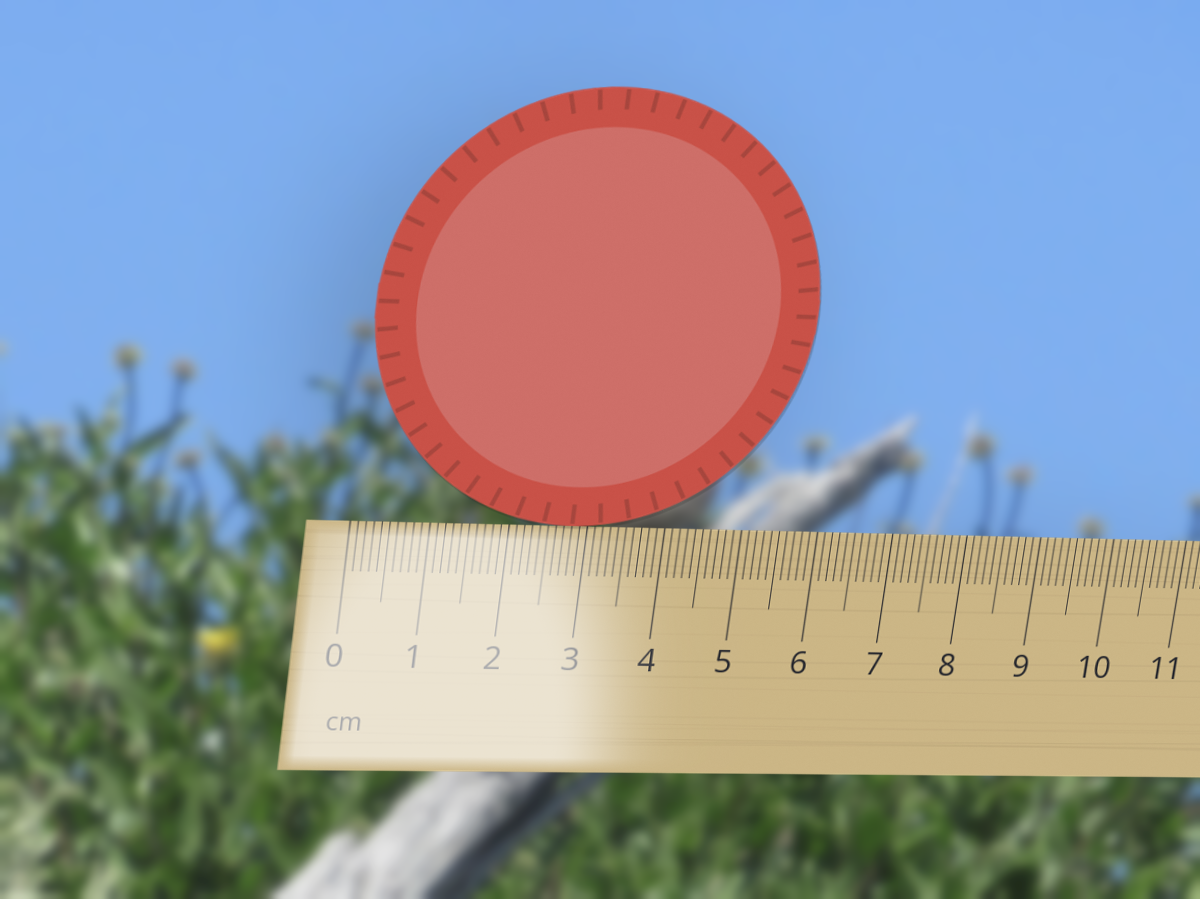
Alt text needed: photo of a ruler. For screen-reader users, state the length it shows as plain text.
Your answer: 5.6 cm
